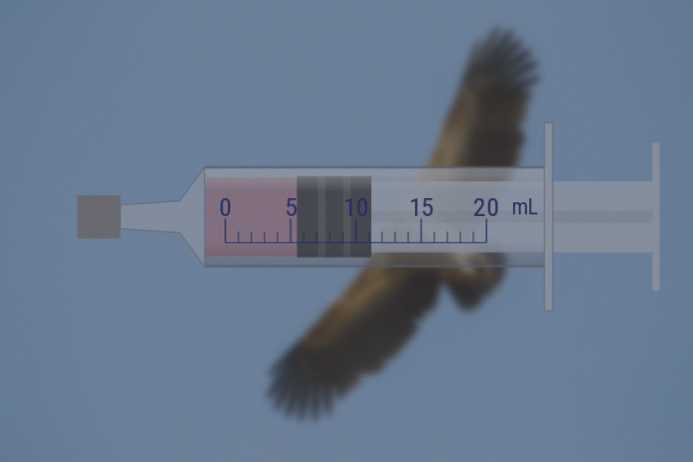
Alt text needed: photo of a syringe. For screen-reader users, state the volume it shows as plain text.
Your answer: 5.5 mL
